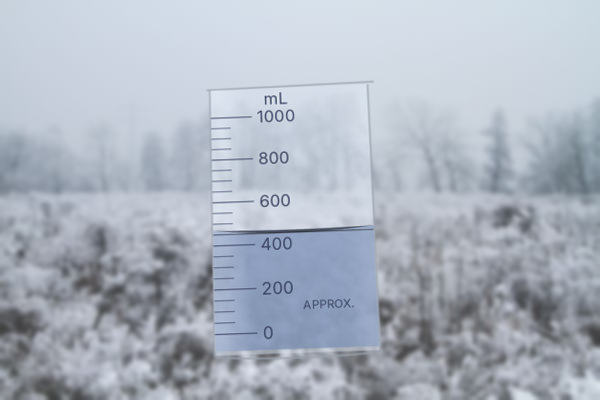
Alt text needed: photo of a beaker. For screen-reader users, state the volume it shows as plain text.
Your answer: 450 mL
